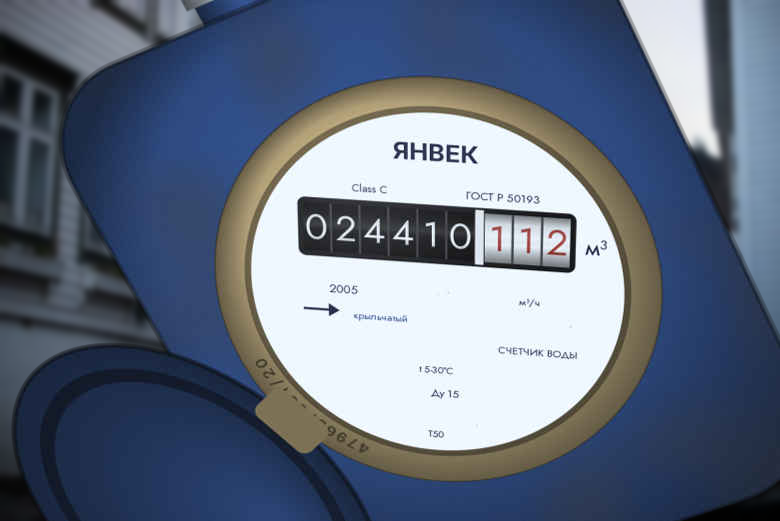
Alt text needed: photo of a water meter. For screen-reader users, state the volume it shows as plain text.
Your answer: 24410.112 m³
